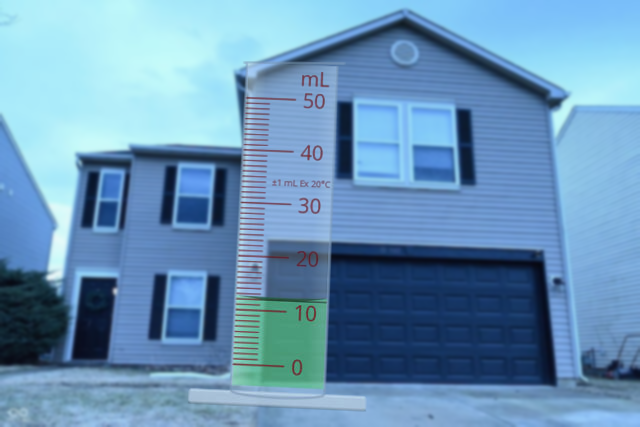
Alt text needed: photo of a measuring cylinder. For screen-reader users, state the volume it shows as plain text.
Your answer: 12 mL
